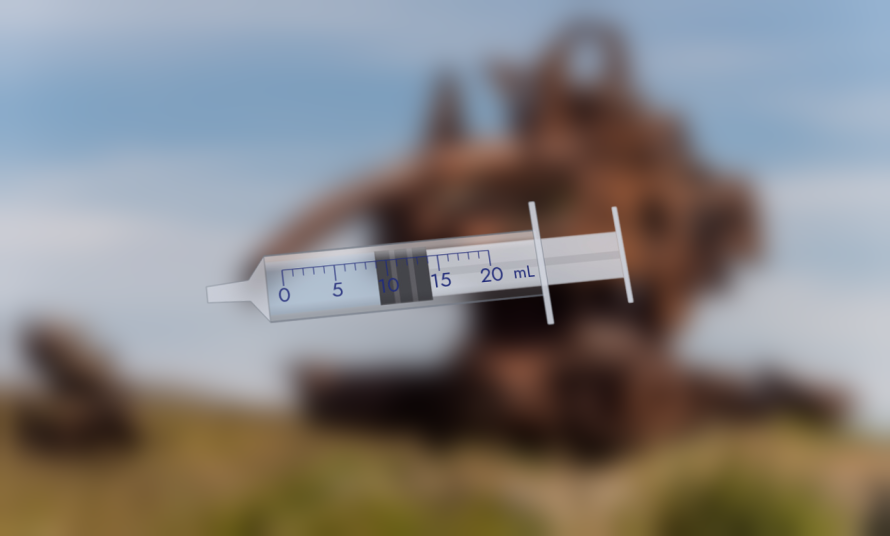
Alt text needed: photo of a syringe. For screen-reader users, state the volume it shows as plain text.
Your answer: 9 mL
